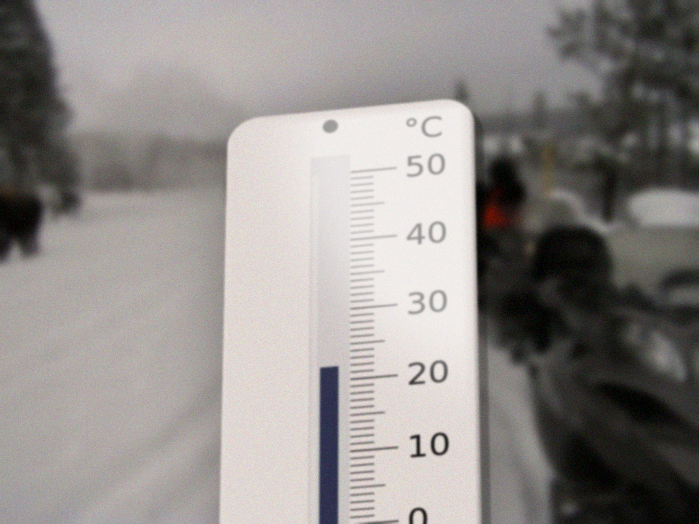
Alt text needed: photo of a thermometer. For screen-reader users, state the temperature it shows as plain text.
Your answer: 22 °C
